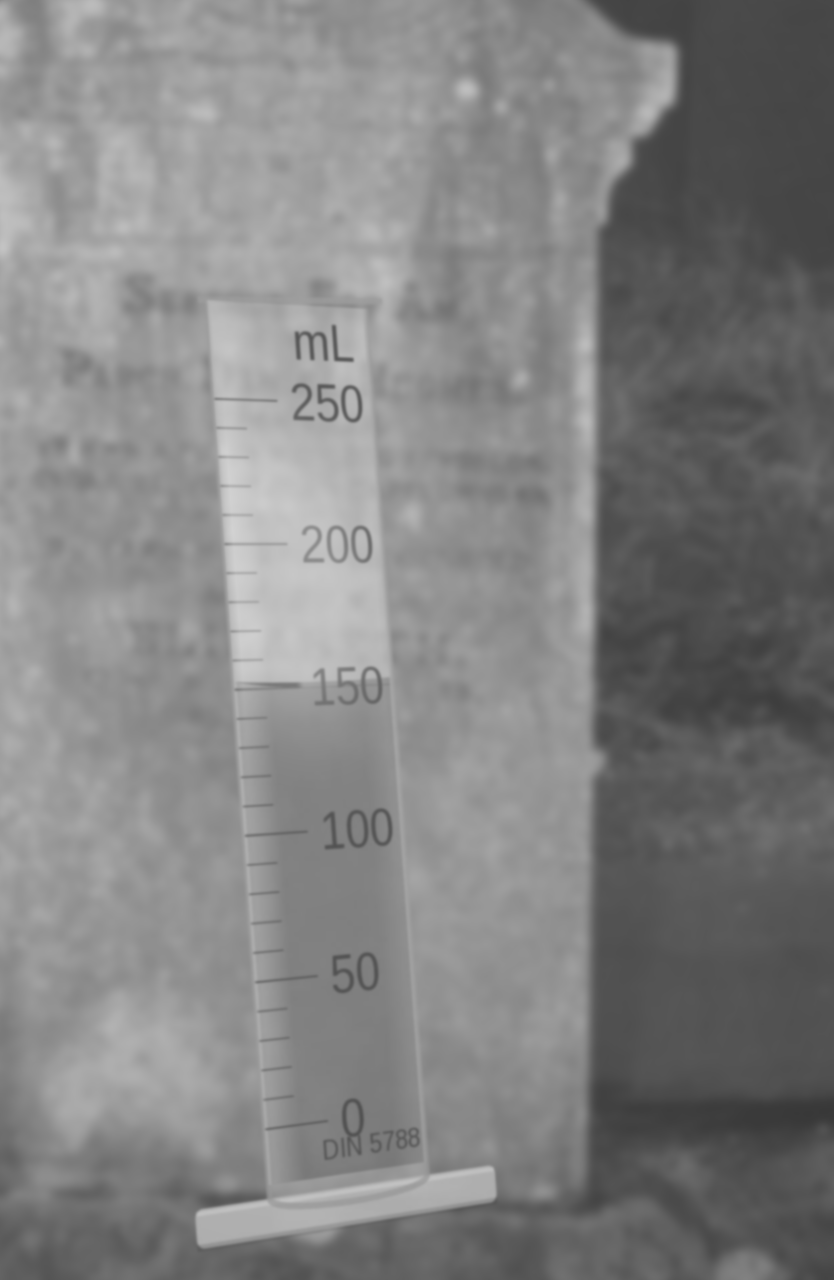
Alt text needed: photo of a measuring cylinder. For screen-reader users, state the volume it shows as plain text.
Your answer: 150 mL
